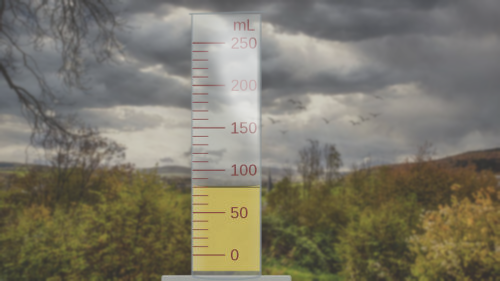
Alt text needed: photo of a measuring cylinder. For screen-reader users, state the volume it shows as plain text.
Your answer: 80 mL
